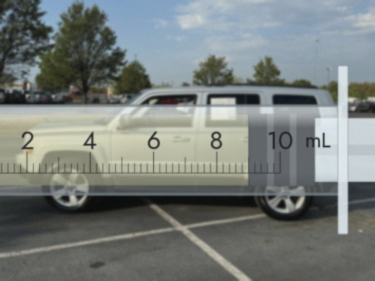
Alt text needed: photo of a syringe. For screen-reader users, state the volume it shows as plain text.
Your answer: 9 mL
